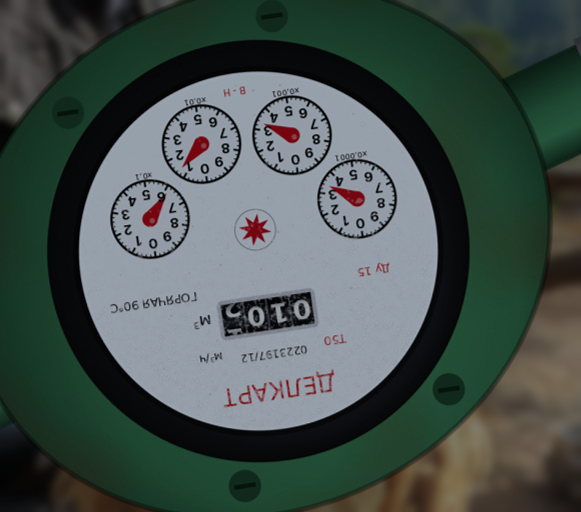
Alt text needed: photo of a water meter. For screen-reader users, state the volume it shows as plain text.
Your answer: 101.6133 m³
